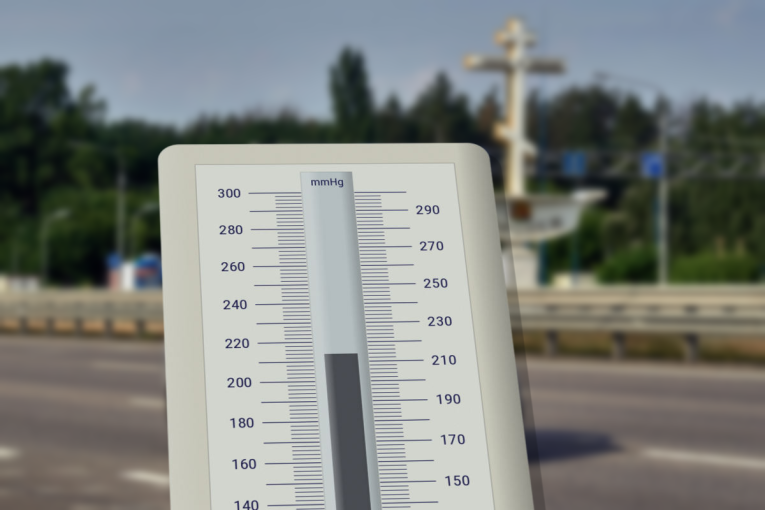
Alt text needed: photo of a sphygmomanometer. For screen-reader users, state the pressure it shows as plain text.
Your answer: 214 mmHg
